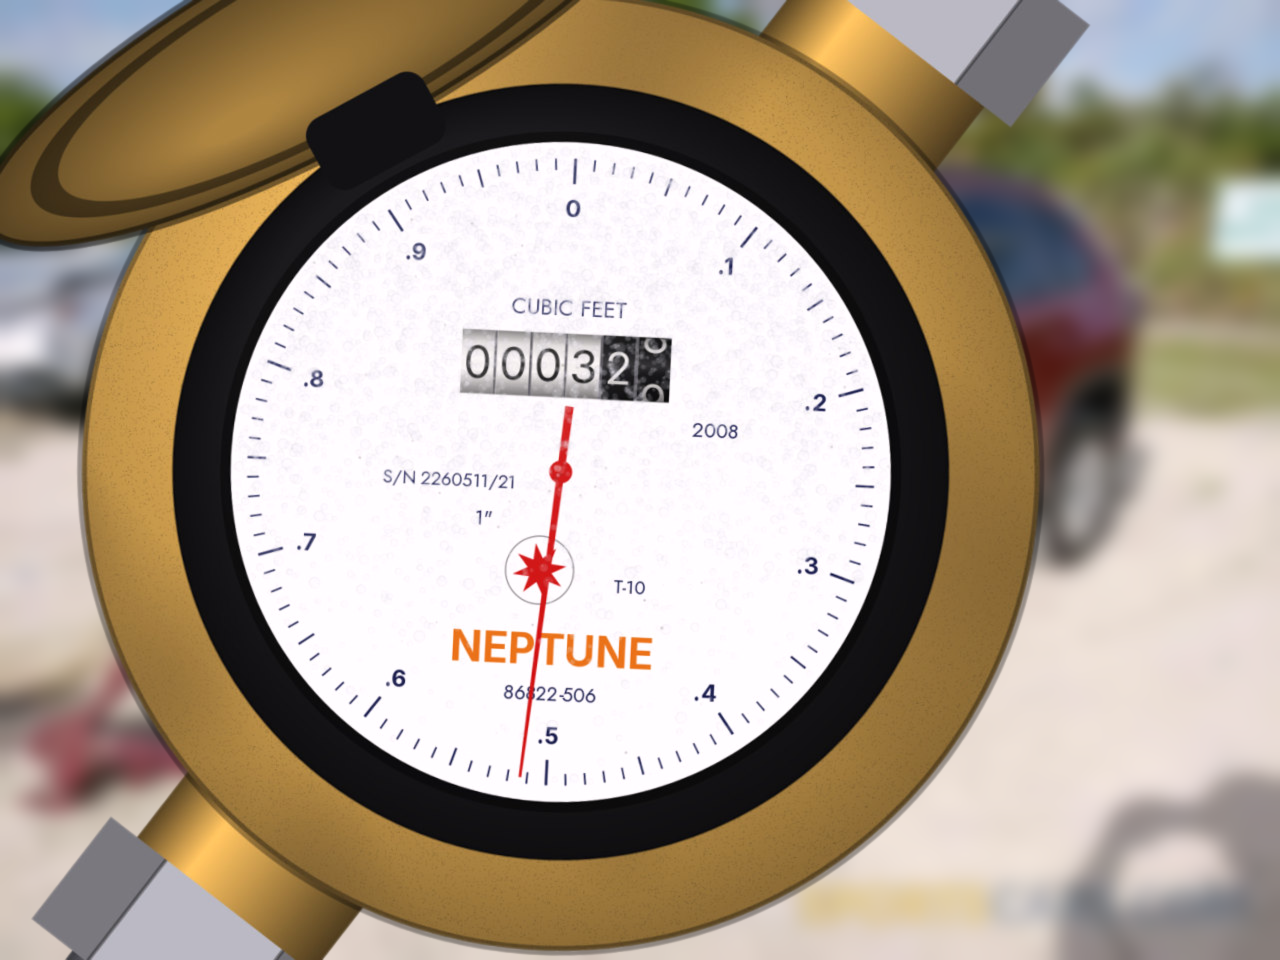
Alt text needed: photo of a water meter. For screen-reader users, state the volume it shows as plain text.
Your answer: 328.51 ft³
